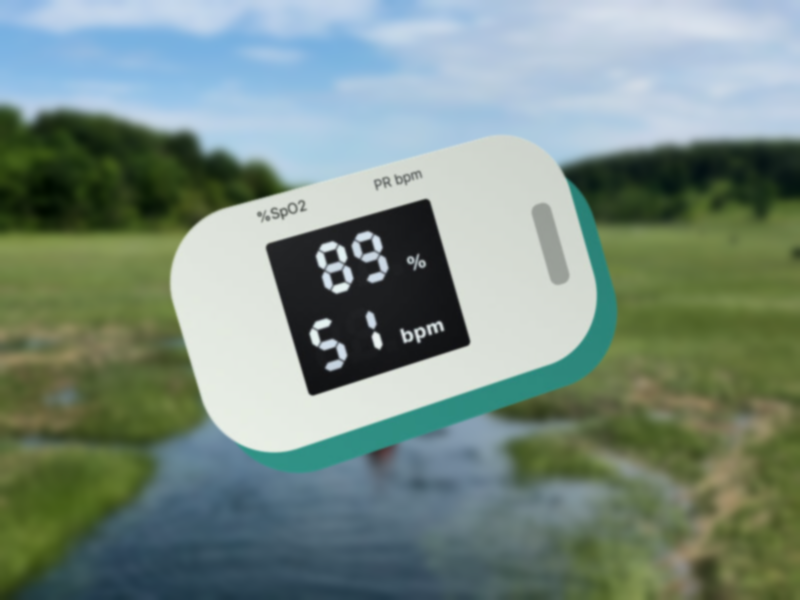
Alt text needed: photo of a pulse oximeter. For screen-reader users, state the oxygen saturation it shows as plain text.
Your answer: 89 %
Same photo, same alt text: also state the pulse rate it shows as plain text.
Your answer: 51 bpm
